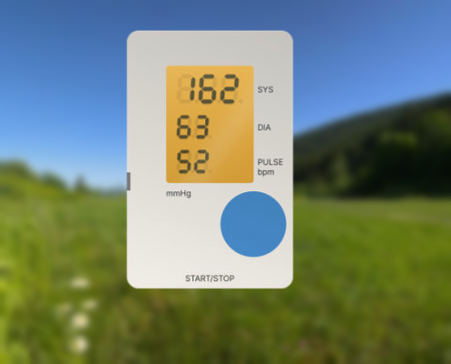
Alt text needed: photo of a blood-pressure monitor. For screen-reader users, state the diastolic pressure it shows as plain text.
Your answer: 63 mmHg
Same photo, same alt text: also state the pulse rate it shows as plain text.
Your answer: 52 bpm
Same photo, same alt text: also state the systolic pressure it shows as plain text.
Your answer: 162 mmHg
